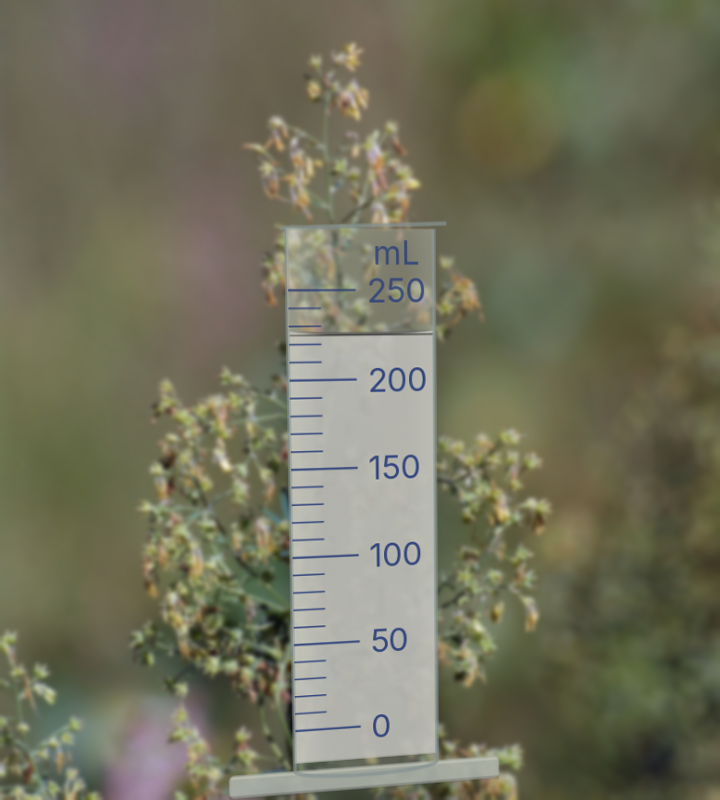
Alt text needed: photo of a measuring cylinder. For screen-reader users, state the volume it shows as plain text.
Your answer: 225 mL
